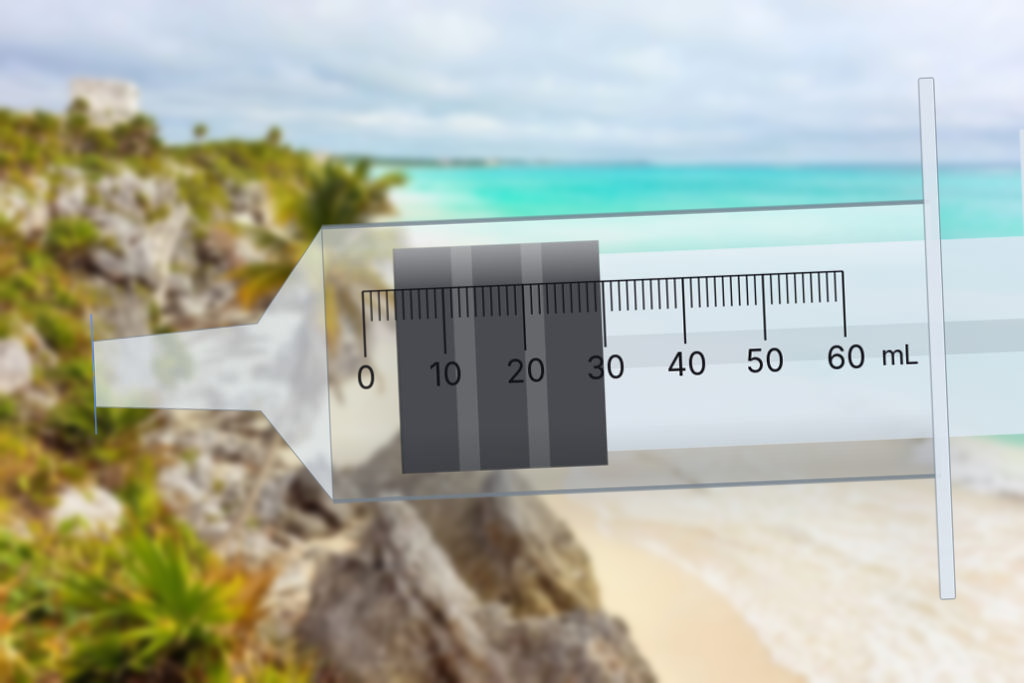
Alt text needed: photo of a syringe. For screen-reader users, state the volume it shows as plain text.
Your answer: 4 mL
